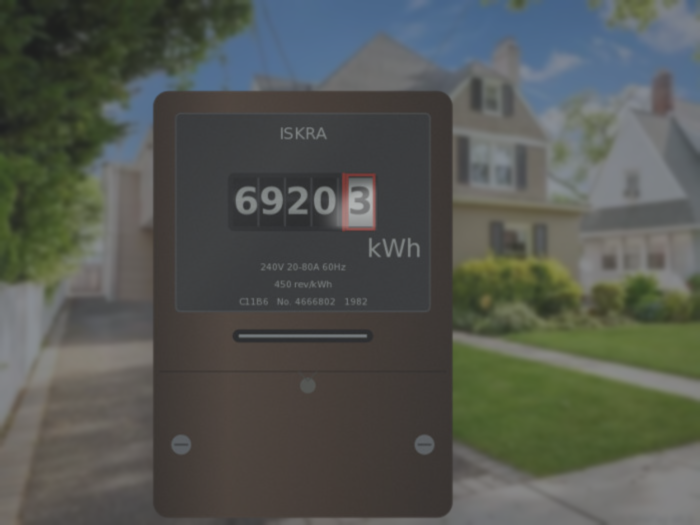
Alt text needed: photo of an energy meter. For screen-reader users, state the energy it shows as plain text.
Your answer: 6920.3 kWh
